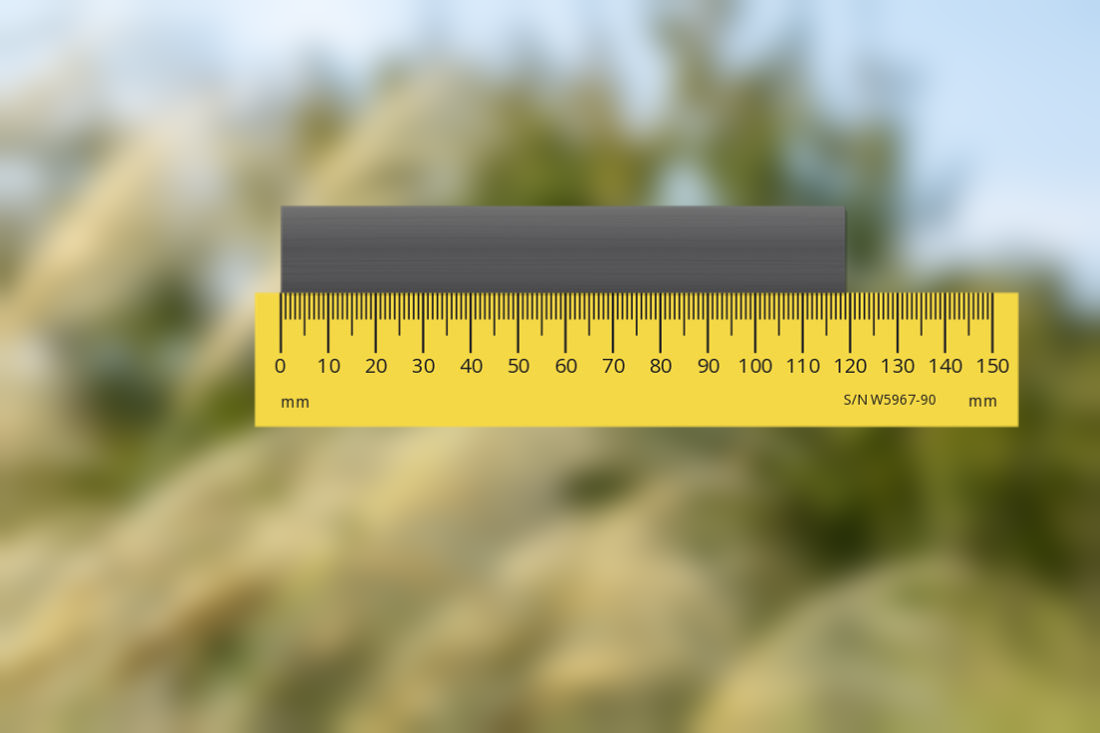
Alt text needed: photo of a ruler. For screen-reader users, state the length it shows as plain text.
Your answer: 119 mm
